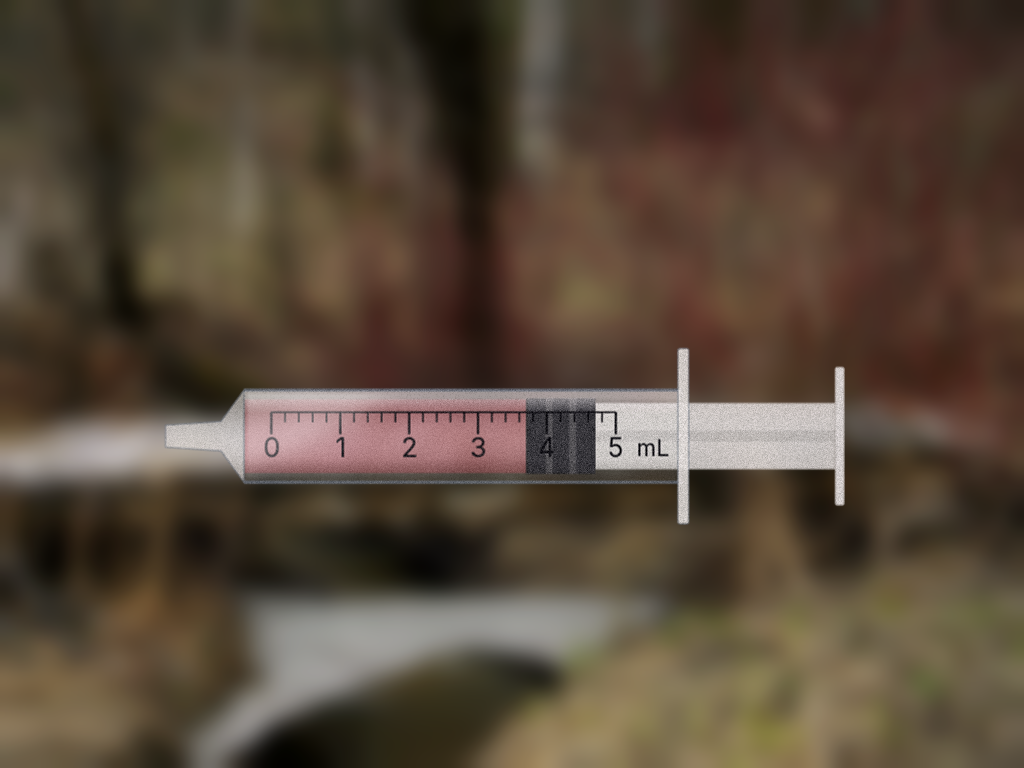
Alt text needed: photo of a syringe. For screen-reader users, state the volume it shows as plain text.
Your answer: 3.7 mL
